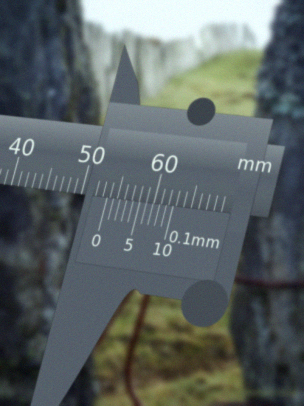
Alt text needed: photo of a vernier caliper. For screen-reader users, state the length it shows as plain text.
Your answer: 53.6 mm
